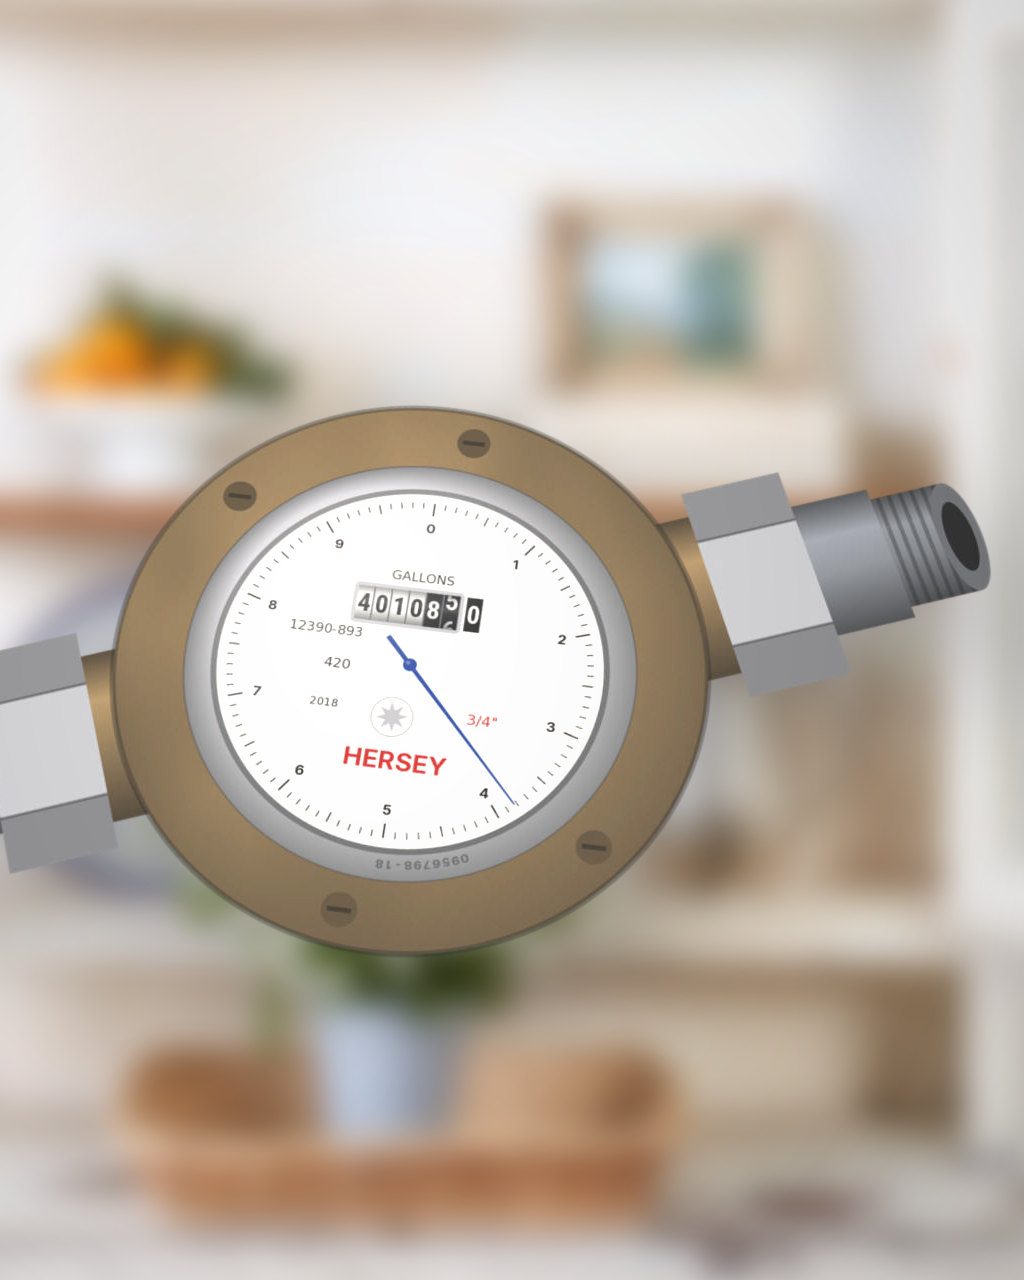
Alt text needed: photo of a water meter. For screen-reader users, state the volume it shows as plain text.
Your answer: 4010853.8 gal
